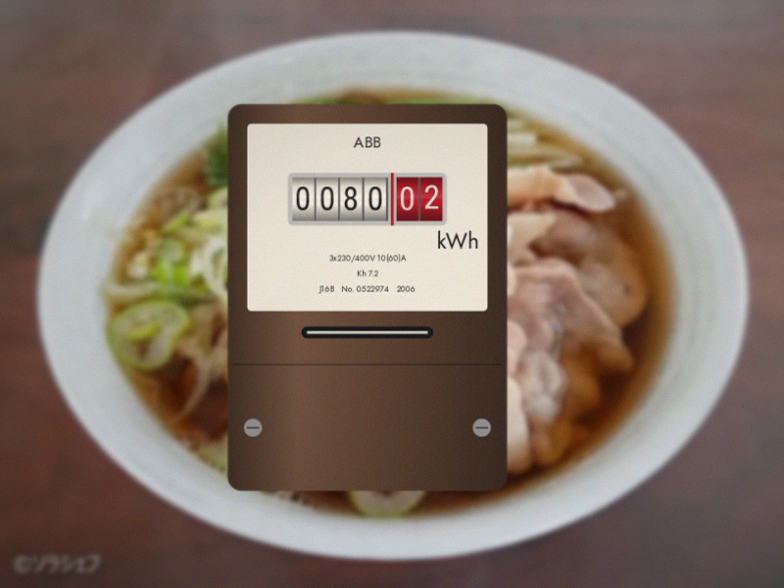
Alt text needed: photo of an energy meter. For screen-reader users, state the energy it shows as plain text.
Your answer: 80.02 kWh
